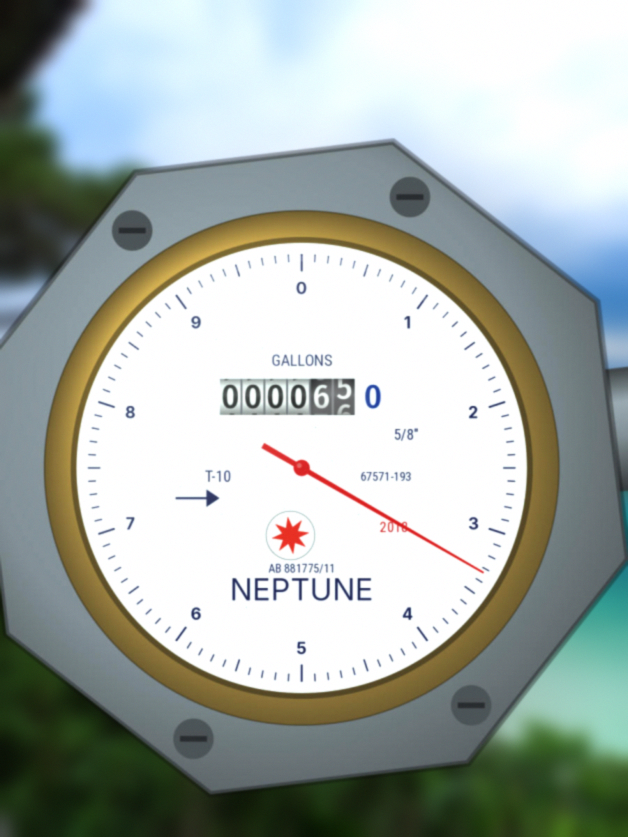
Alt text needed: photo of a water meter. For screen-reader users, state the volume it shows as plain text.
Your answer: 653.3 gal
